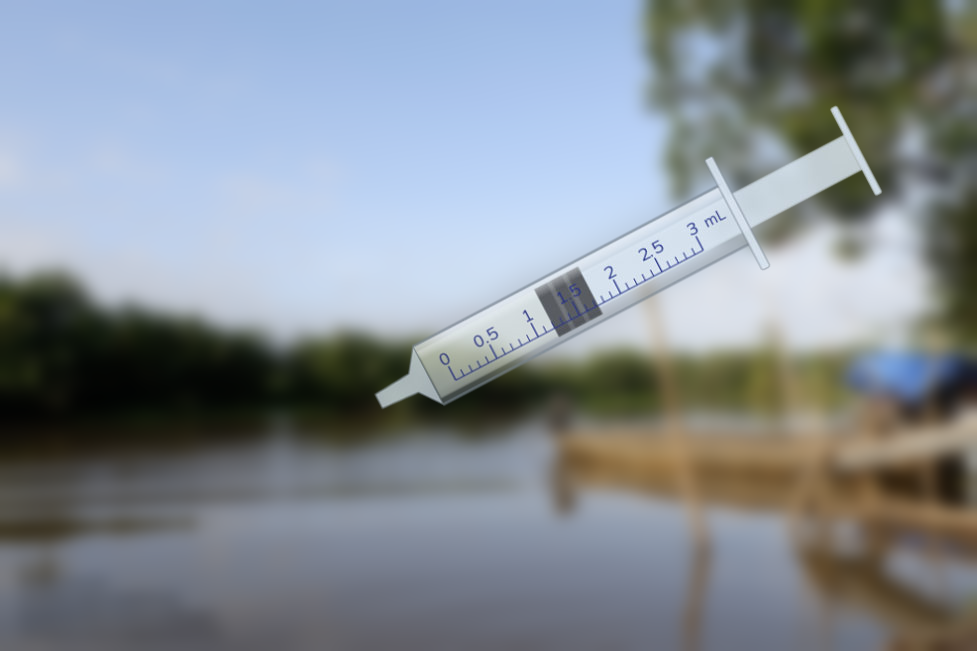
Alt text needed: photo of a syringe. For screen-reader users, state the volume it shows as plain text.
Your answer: 1.2 mL
